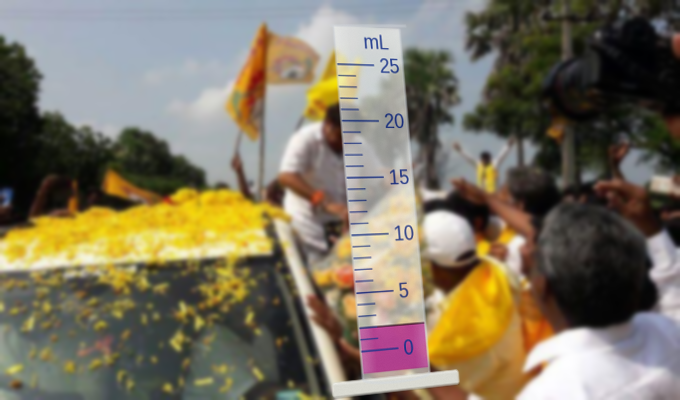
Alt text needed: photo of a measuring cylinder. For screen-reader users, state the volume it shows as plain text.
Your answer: 2 mL
